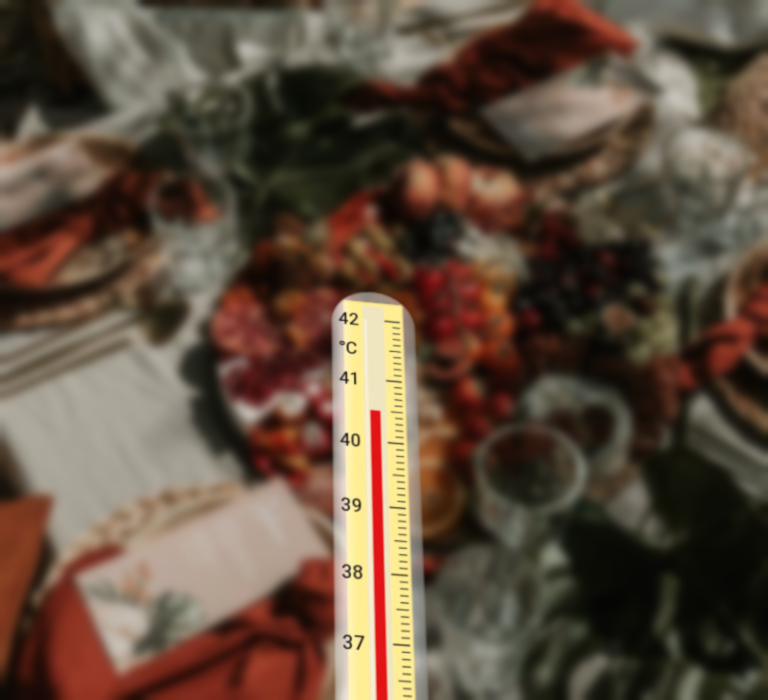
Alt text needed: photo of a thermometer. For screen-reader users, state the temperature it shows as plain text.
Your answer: 40.5 °C
